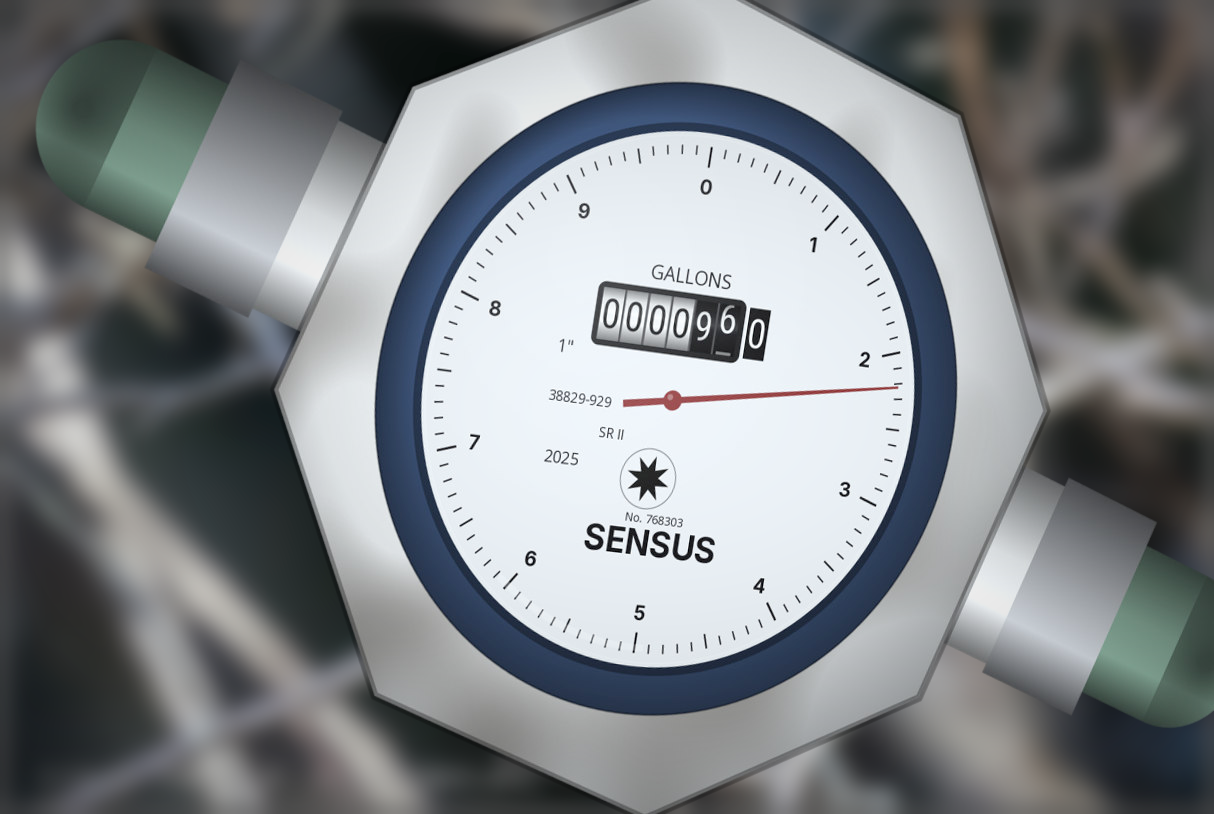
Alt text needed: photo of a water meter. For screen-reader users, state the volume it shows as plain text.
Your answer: 962.2 gal
